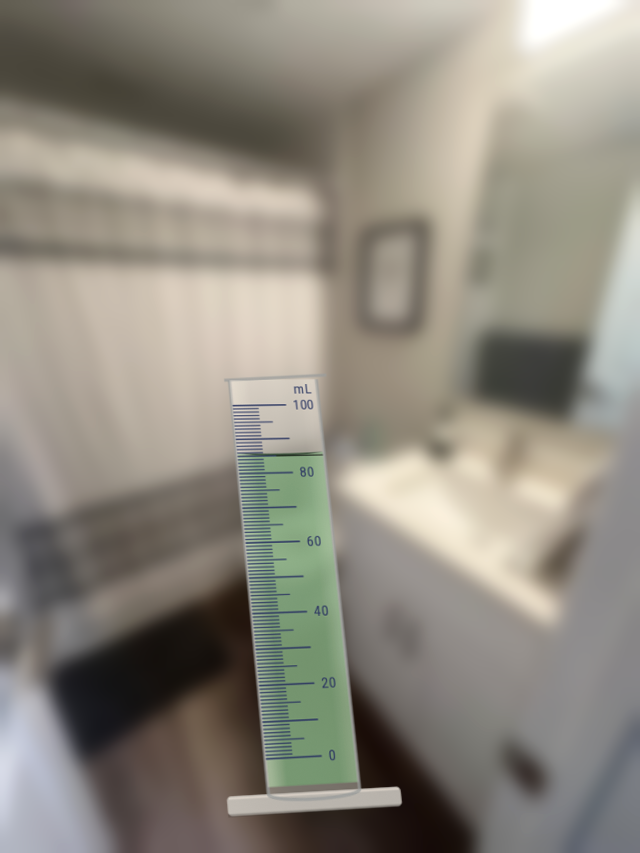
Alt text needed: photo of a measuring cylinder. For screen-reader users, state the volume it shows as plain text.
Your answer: 85 mL
